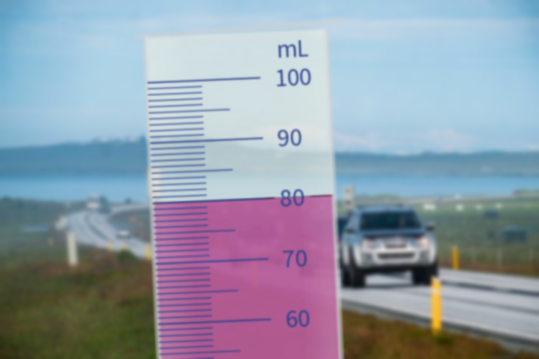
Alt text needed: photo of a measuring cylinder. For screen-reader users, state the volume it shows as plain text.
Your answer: 80 mL
